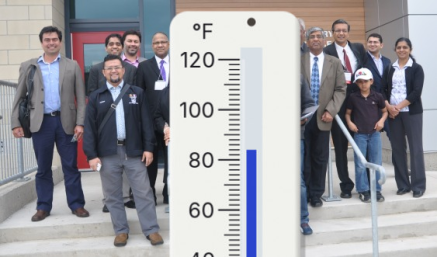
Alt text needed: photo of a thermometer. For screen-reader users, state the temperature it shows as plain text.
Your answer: 84 °F
